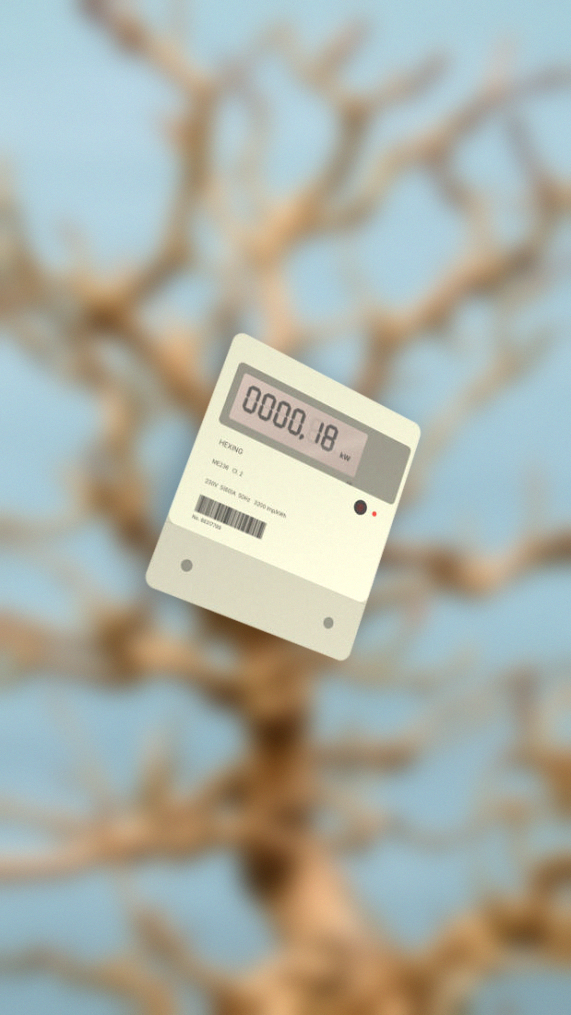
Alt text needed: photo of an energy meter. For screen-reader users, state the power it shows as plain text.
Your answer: 0.18 kW
